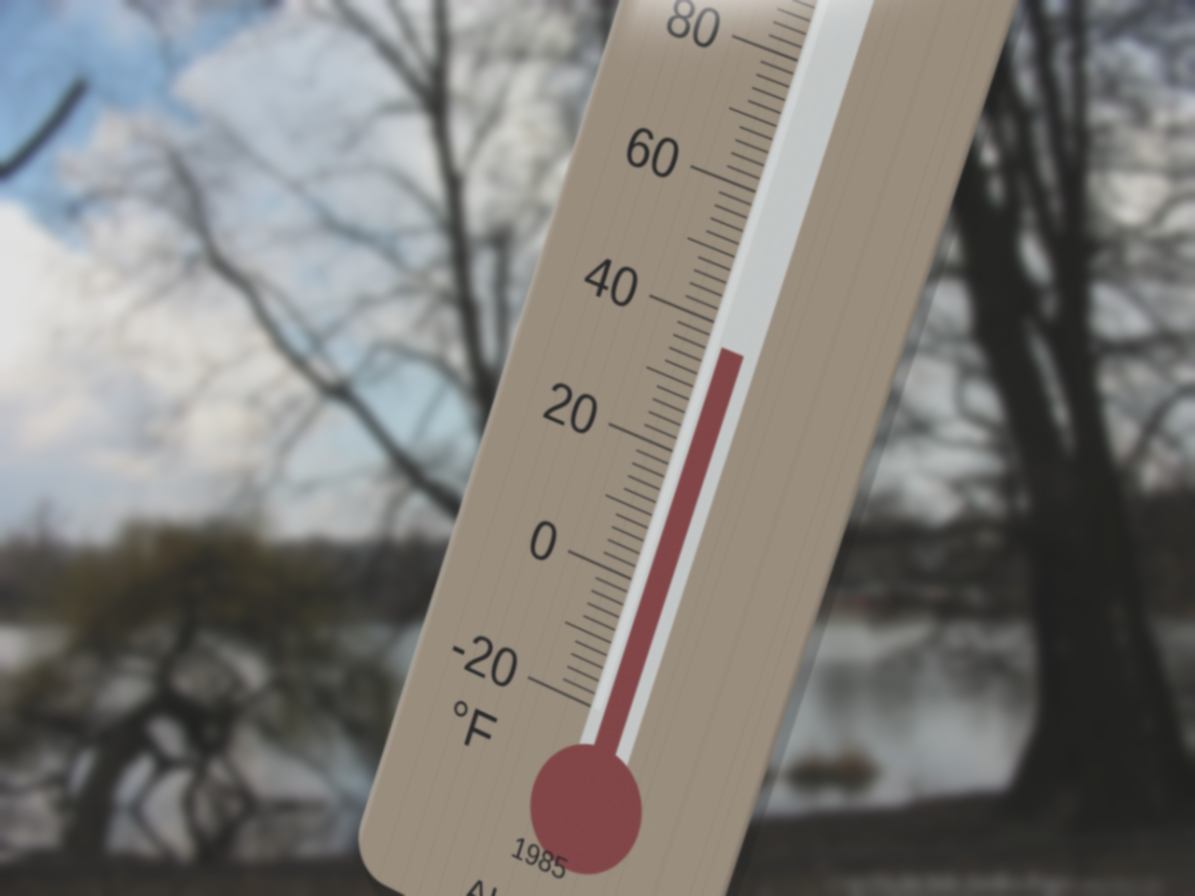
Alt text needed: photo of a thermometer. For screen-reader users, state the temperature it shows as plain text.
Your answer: 37 °F
